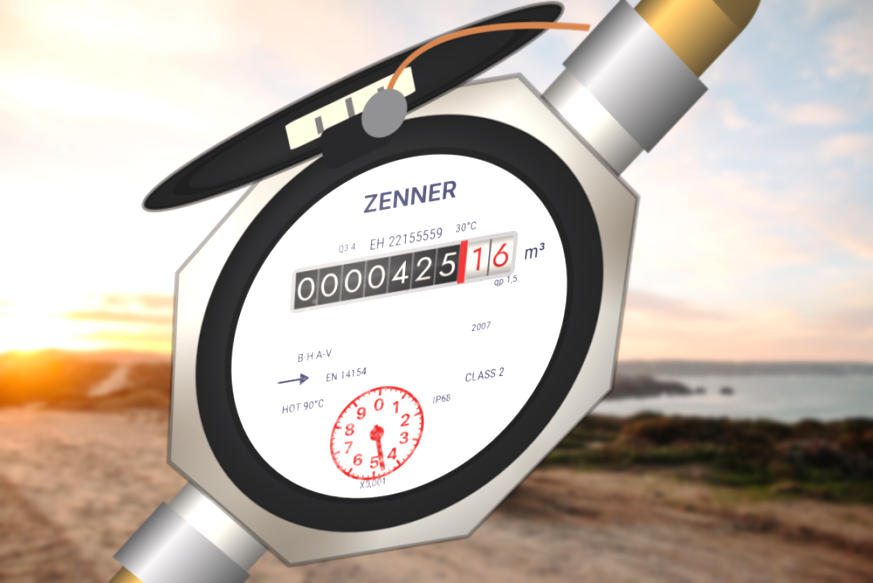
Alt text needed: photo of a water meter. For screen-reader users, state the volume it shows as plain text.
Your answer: 425.164 m³
